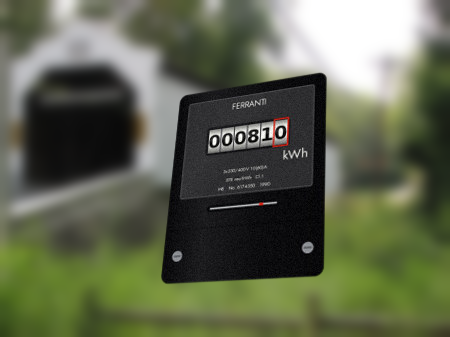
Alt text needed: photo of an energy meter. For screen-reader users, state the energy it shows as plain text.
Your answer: 81.0 kWh
